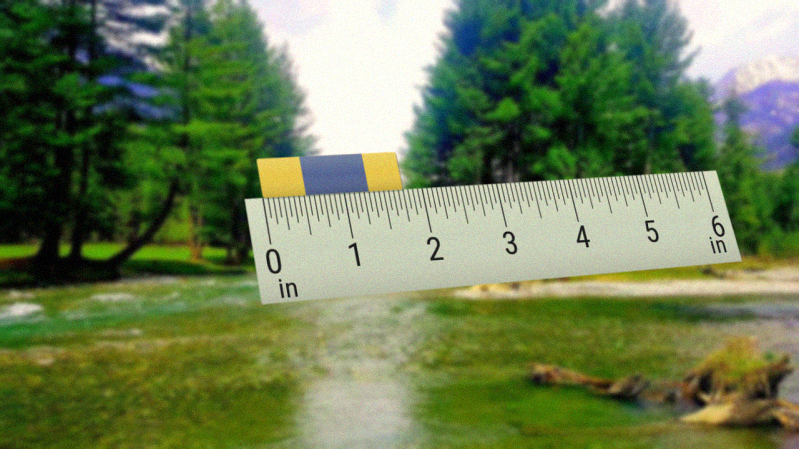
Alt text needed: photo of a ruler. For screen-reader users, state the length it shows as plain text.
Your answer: 1.75 in
